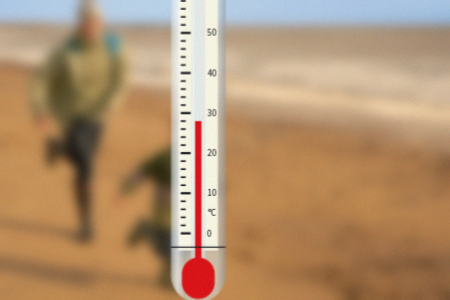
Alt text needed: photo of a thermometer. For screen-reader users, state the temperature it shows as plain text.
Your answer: 28 °C
